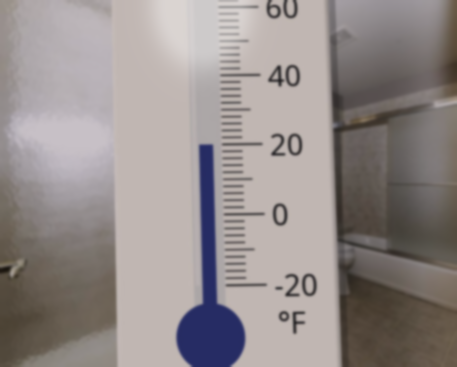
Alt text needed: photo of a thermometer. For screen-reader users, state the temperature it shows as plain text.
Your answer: 20 °F
